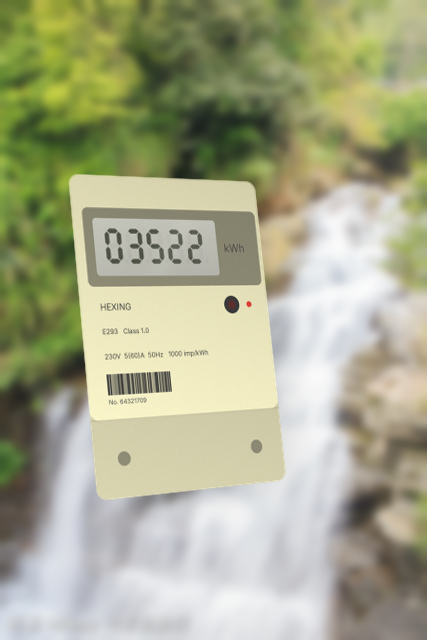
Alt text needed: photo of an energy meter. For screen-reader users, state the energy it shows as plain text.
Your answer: 3522 kWh
